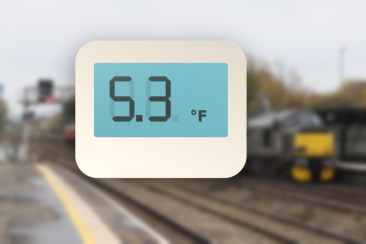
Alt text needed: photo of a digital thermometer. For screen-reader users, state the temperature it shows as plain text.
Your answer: 5.3 °F
